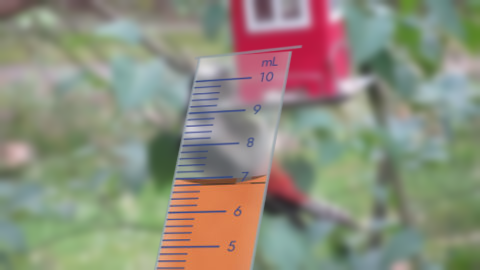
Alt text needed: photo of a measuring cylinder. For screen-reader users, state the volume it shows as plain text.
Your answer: 6.8 mL
